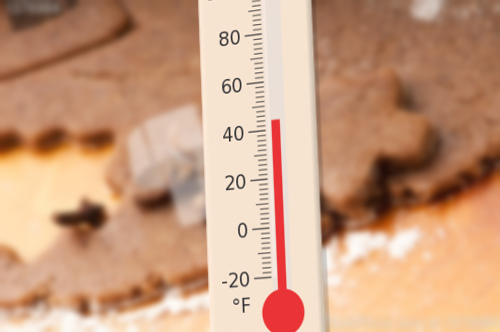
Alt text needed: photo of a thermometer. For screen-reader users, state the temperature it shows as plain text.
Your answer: 44 °F
